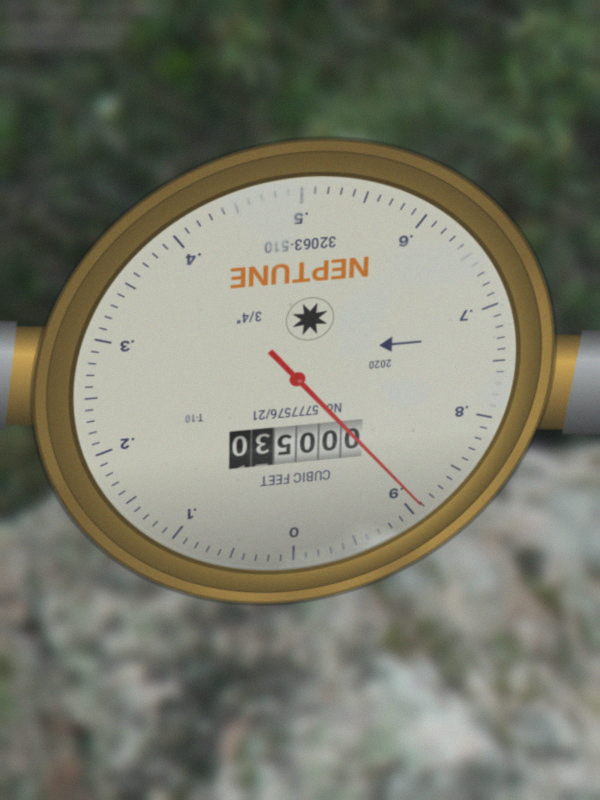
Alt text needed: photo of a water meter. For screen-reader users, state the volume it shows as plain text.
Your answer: 529.89 ft³
